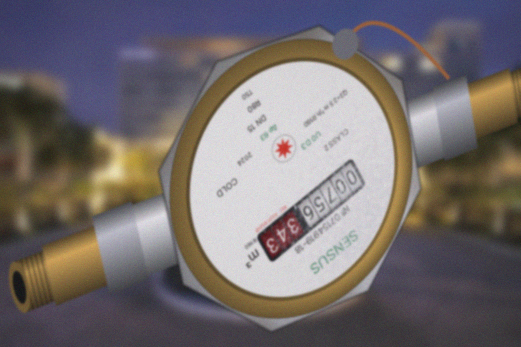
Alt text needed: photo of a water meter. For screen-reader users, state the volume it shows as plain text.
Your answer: 756.343 m³
